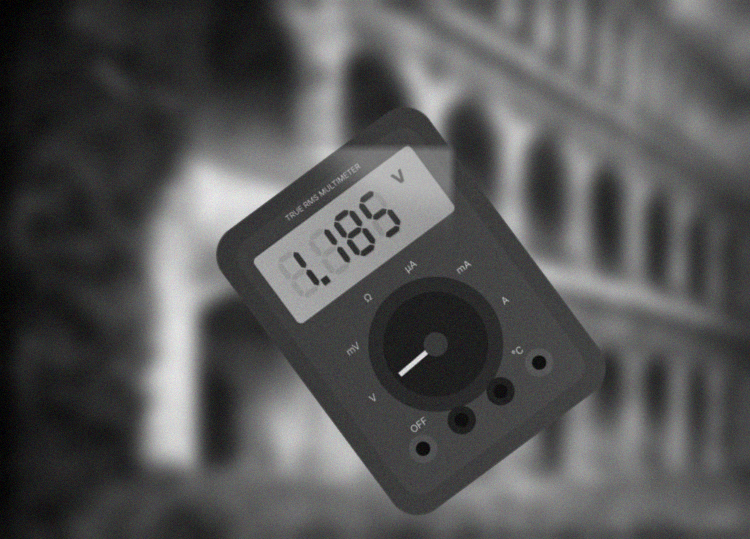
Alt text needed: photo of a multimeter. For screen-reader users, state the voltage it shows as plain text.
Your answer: 1.185 V
